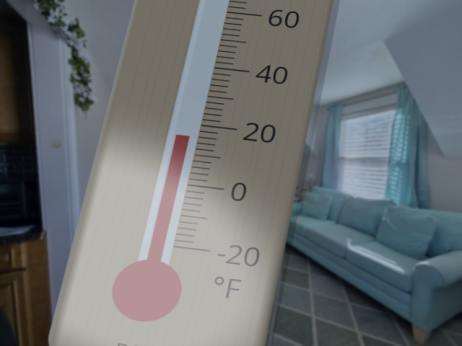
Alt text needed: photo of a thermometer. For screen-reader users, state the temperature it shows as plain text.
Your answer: 16 °F
